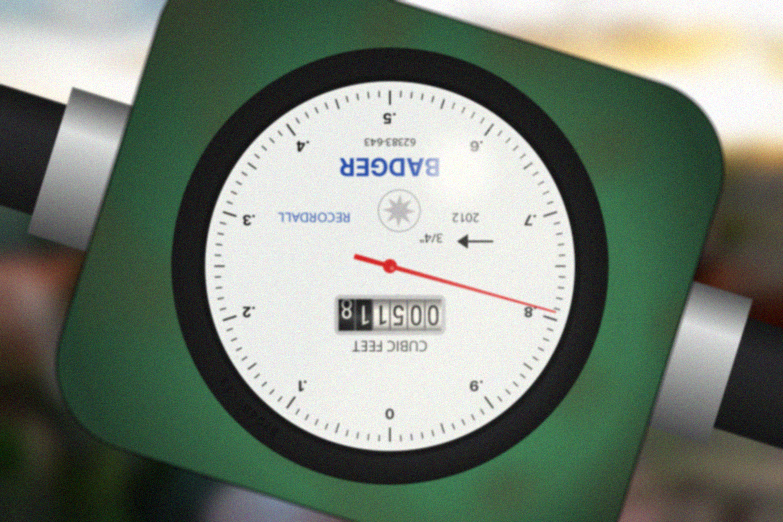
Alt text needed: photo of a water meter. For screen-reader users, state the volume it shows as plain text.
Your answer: 5117.79 ft³
